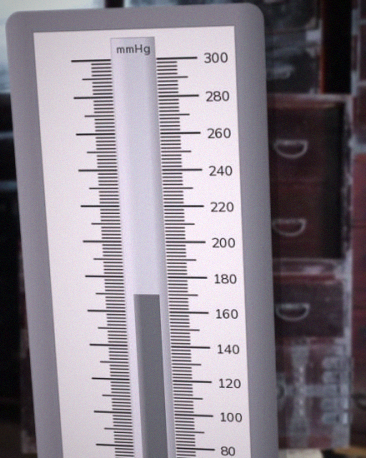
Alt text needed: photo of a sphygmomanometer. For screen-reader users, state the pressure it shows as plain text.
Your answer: 170 mmHg
